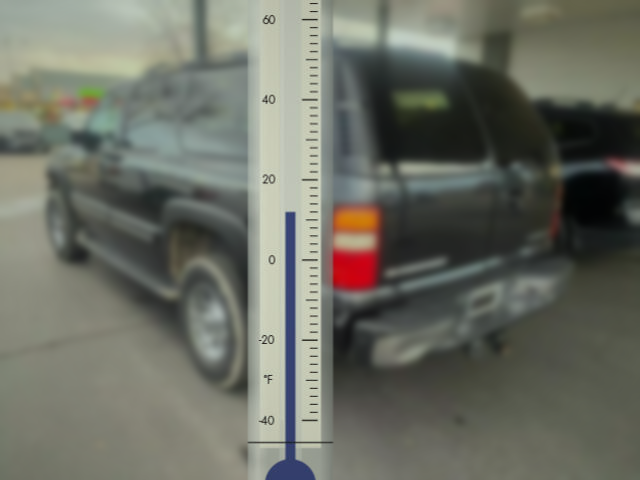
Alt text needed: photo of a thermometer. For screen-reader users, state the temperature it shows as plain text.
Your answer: 12 °F
